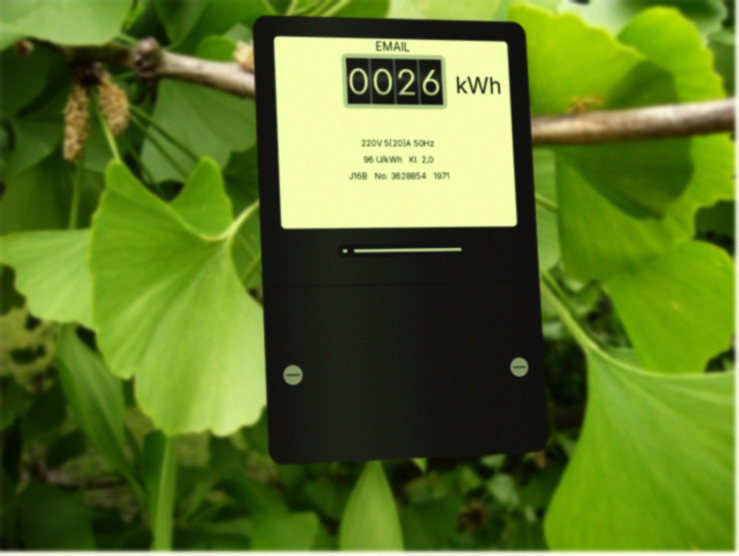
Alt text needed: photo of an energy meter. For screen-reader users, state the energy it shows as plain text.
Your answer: 26 kWh
